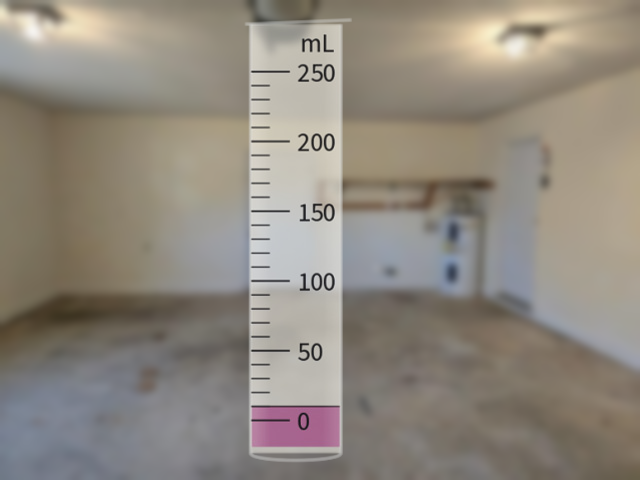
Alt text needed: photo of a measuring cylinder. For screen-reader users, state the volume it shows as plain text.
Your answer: 10 mL
